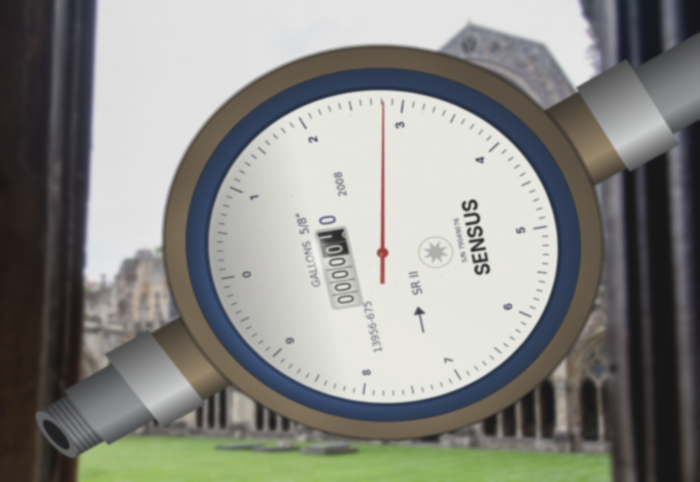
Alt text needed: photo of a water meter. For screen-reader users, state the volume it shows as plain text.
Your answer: 12.8 gal
